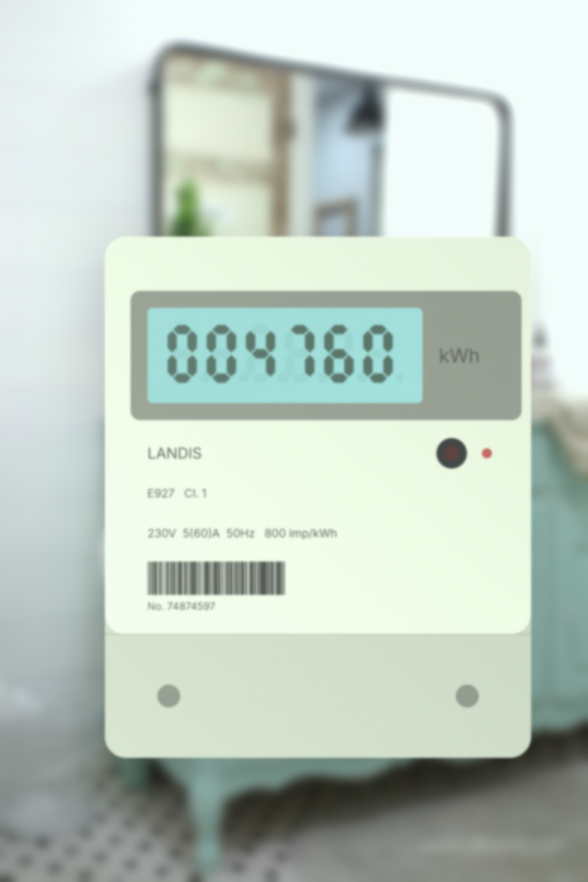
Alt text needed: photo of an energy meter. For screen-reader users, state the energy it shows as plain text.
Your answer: 4760 kWh
